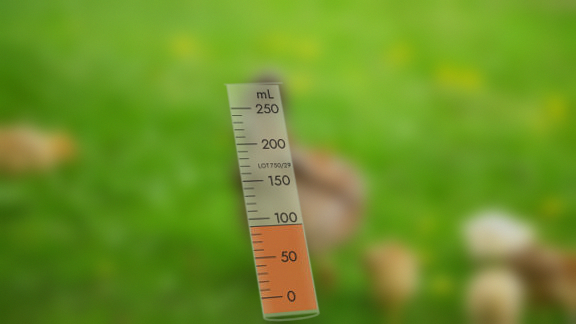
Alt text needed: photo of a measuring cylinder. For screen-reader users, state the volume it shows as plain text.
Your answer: 90 mL
